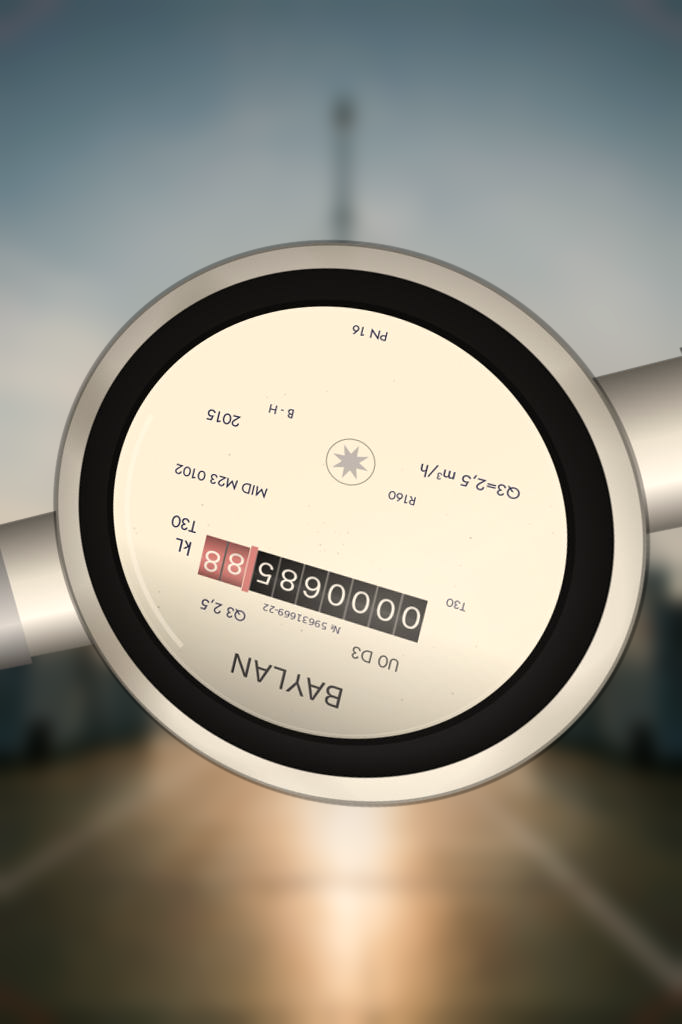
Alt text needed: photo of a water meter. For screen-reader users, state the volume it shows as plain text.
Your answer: 685.88 kL
